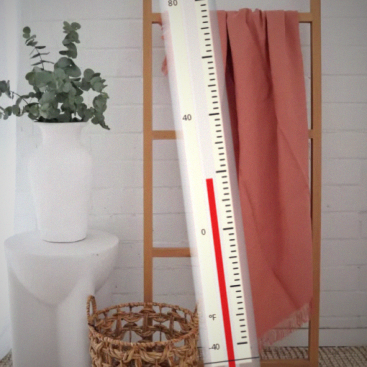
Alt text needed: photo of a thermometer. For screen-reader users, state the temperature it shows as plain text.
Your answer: 18 °F
